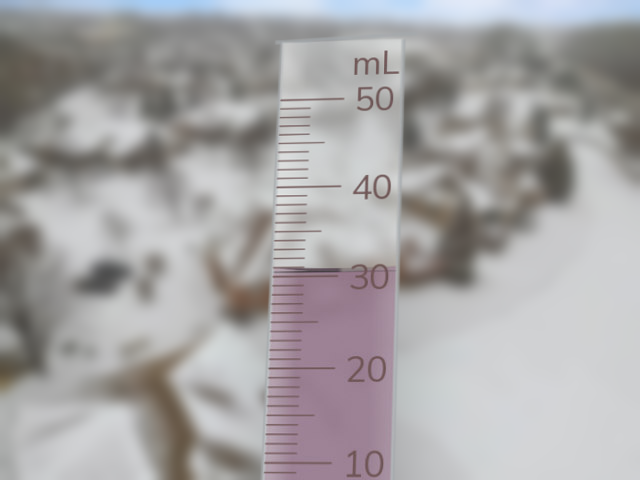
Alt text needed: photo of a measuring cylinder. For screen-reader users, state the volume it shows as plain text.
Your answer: 30.5 mL
